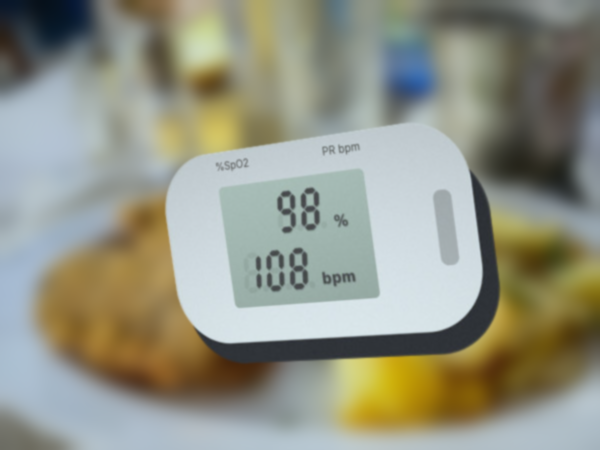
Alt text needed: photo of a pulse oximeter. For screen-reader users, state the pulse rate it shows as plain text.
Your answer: 108 bpm
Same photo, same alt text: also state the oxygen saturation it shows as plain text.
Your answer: 98 %
